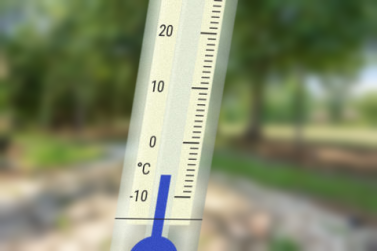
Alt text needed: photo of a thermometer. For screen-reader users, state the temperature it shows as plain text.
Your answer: -6 °C
